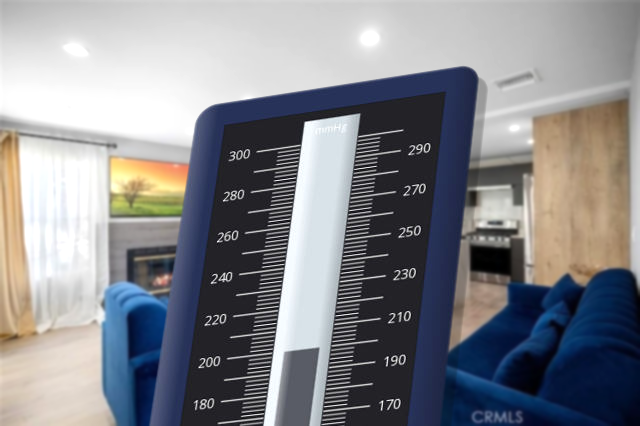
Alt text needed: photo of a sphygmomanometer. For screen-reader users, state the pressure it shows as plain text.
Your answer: 200 mmHg
